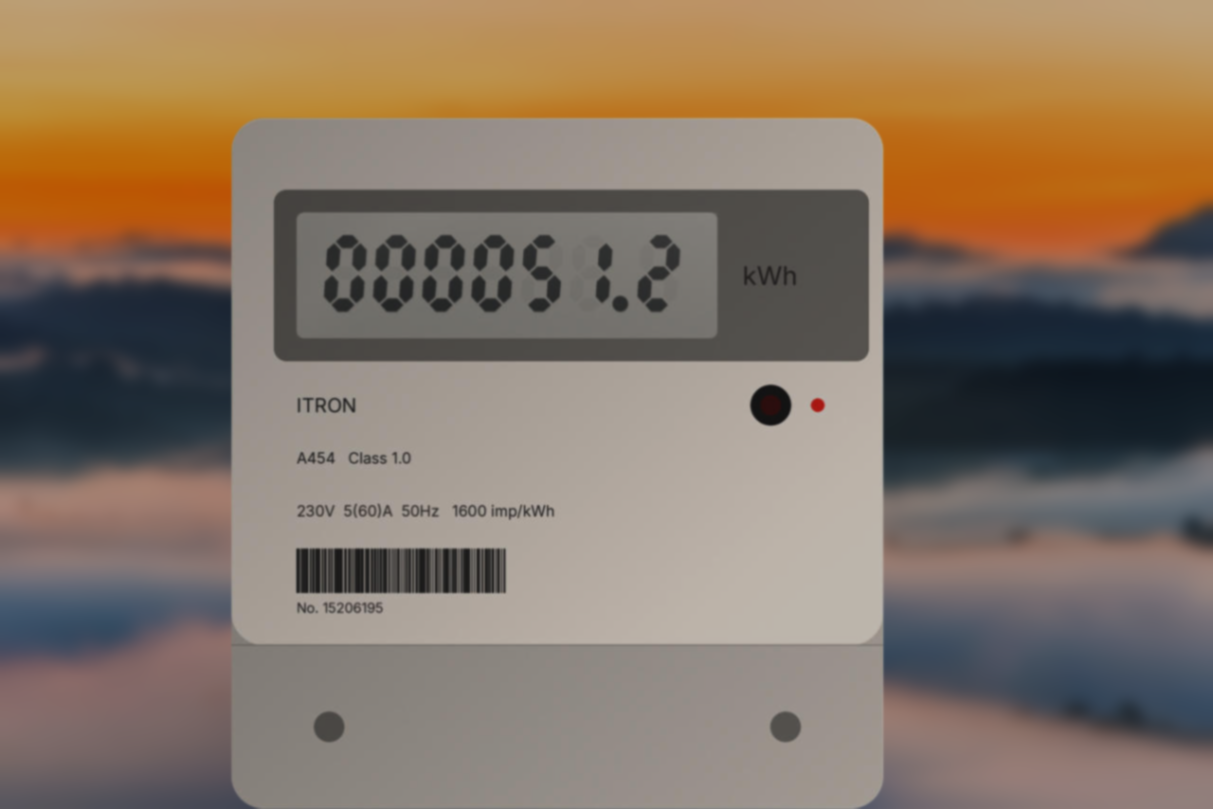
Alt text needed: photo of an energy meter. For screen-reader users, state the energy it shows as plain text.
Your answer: 51.2 kWh
